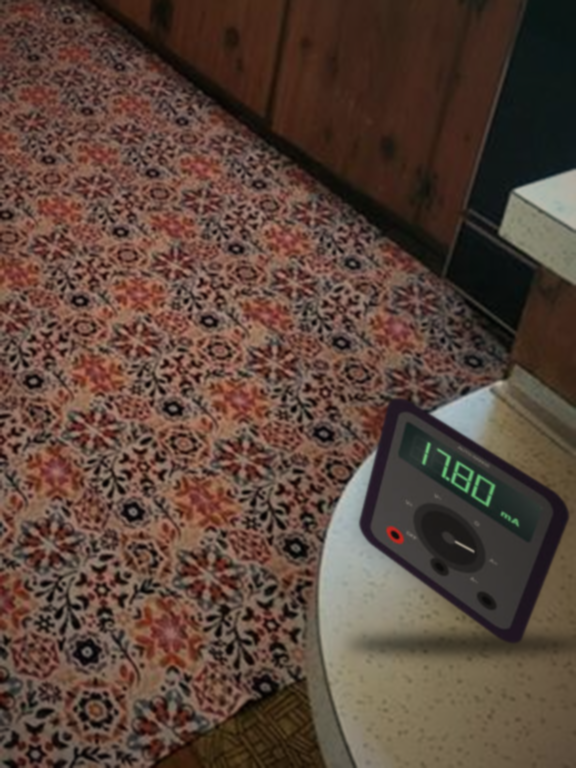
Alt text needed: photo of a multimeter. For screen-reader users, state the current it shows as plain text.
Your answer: 17.80 mA
